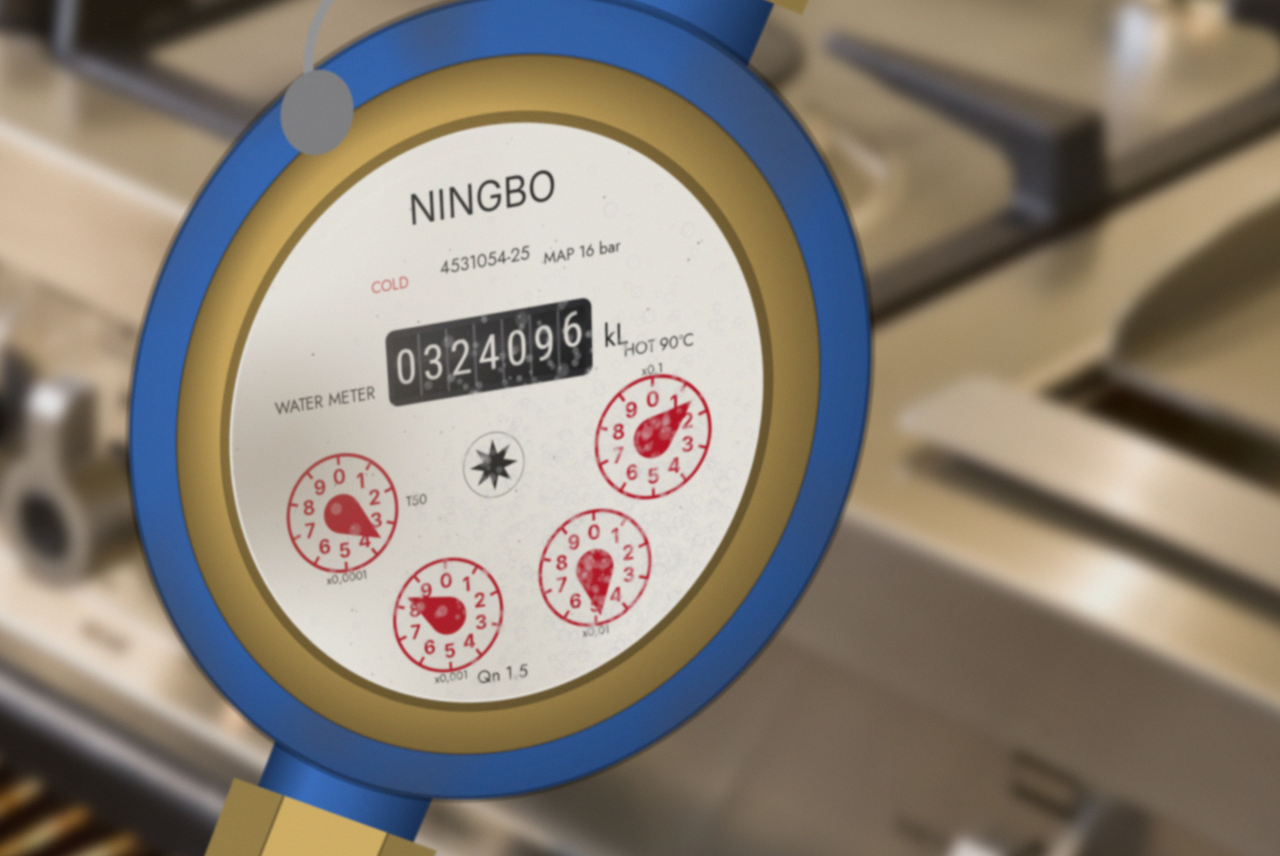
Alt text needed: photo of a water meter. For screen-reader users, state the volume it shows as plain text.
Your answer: 324096.1483 kL
